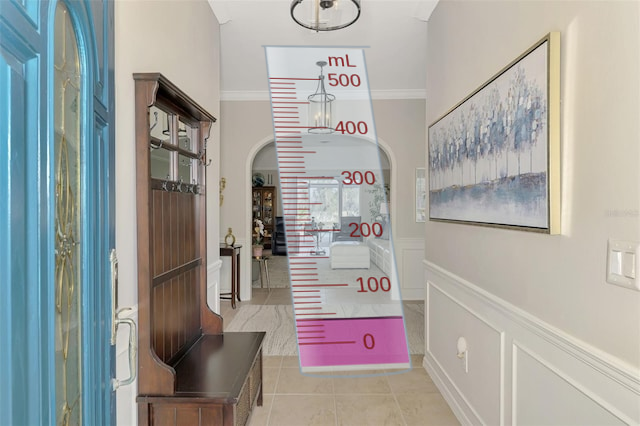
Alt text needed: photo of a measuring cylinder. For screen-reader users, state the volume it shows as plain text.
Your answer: 40 mL
